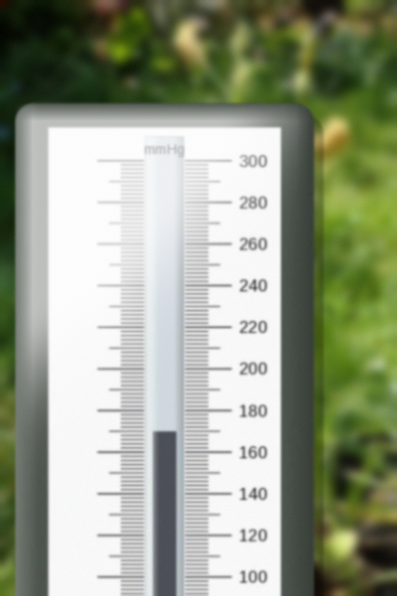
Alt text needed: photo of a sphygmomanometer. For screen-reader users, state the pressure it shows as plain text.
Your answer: 170 mmHg
